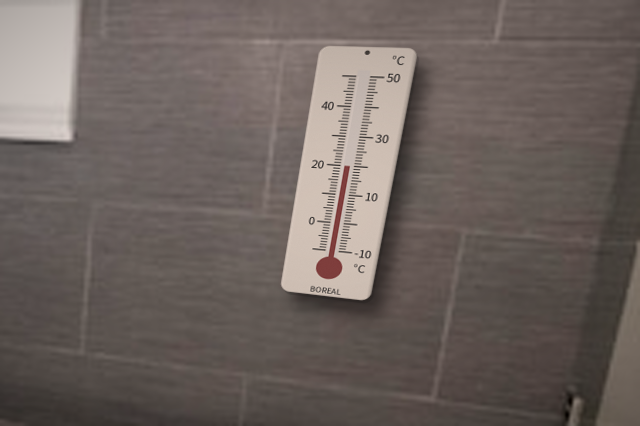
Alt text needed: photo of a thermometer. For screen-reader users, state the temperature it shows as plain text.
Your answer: 20 °C
